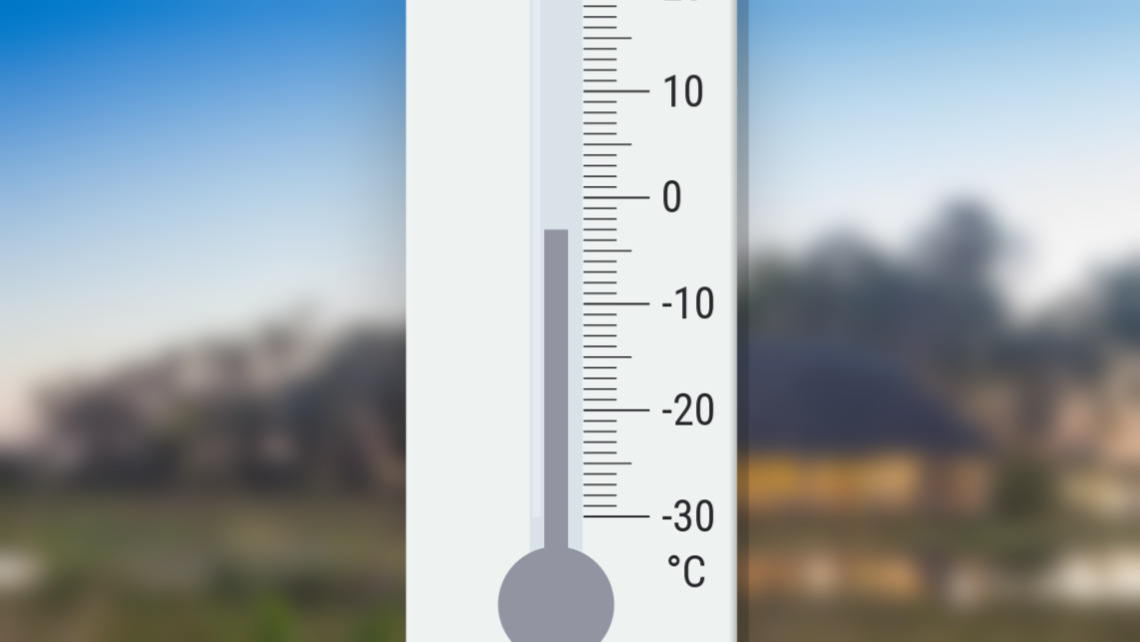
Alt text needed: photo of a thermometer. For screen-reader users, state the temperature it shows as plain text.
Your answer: -3 °C
